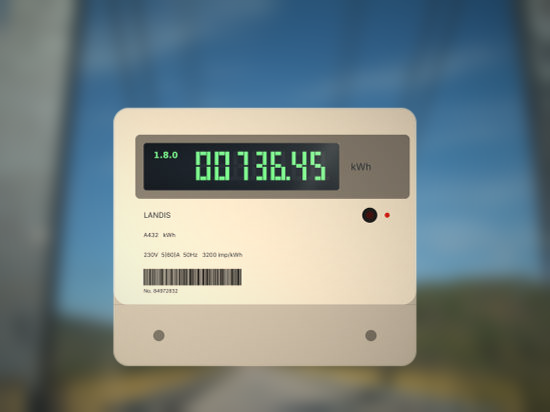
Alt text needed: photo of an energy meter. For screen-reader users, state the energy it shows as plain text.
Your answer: 736.45 kWh
